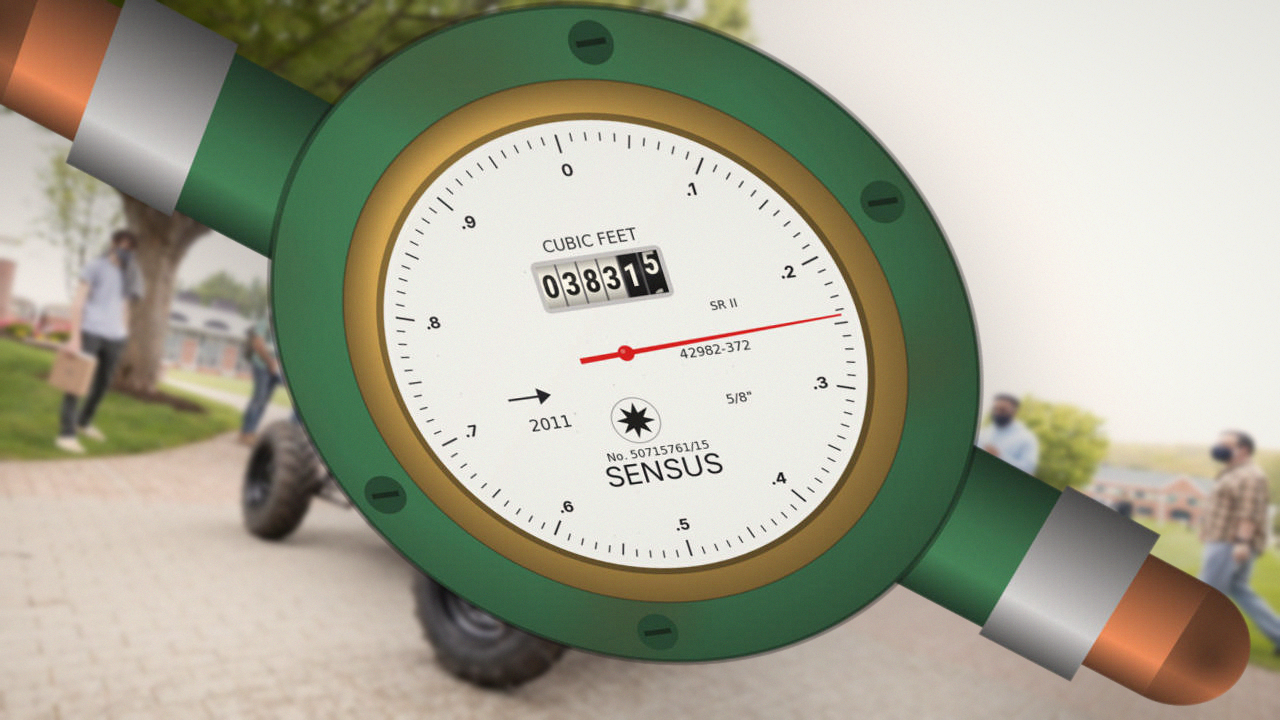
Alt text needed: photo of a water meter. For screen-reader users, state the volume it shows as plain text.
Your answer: 38315.24 ft³
